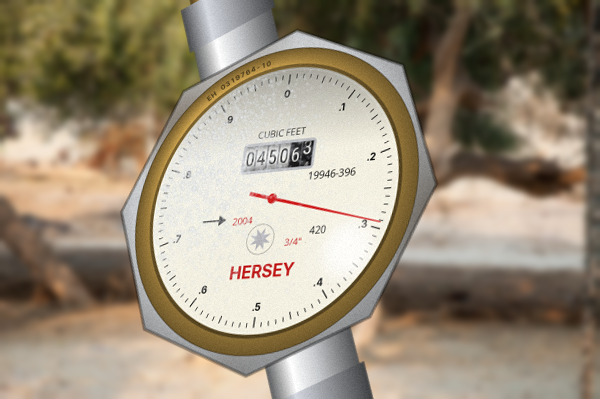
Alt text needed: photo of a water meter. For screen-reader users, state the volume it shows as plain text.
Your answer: 45063.29 ft³
